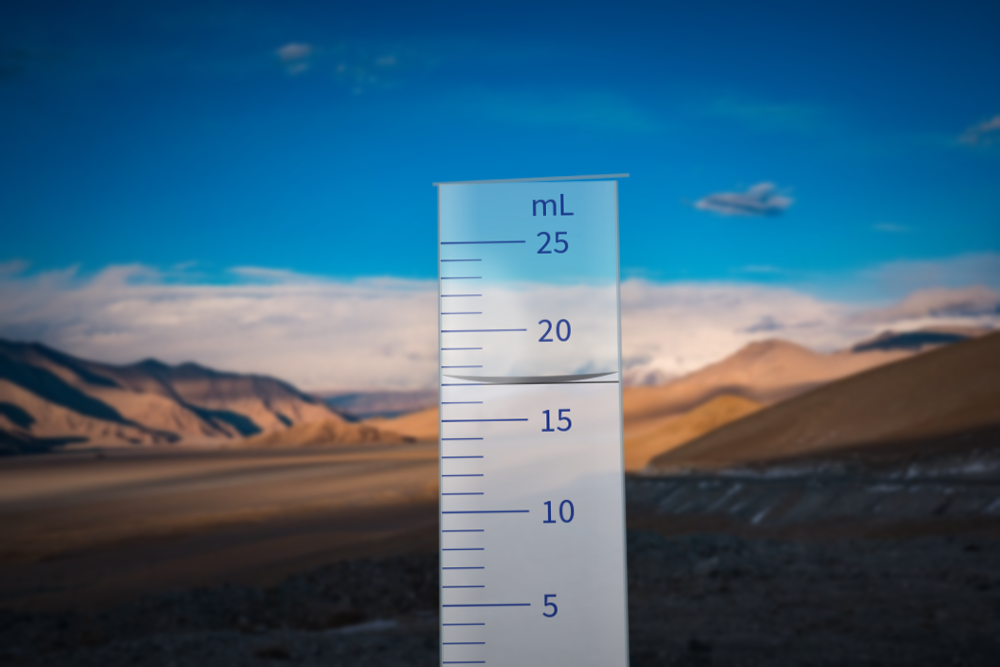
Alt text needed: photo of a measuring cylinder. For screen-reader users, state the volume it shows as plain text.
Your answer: 17 mL
